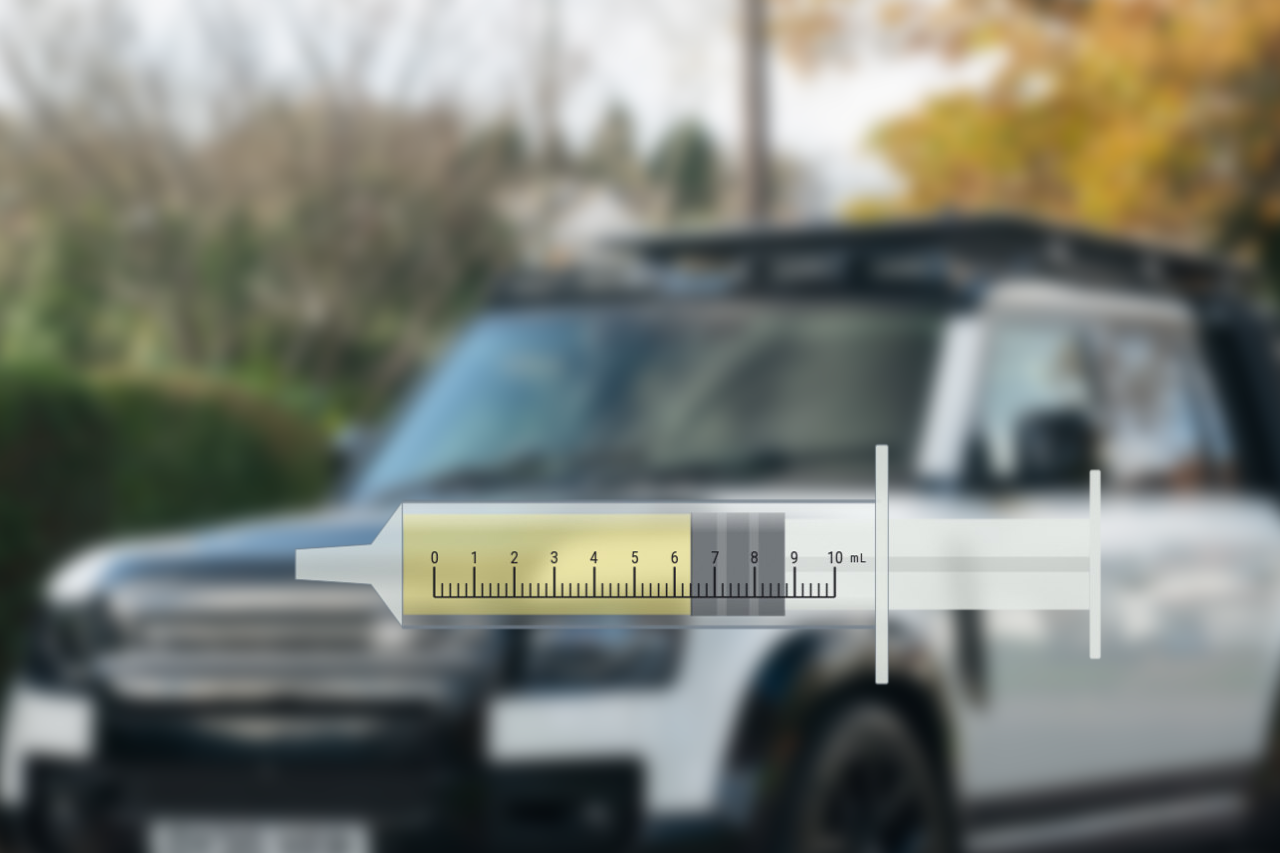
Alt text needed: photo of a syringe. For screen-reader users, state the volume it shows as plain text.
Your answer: 6.4 mL
